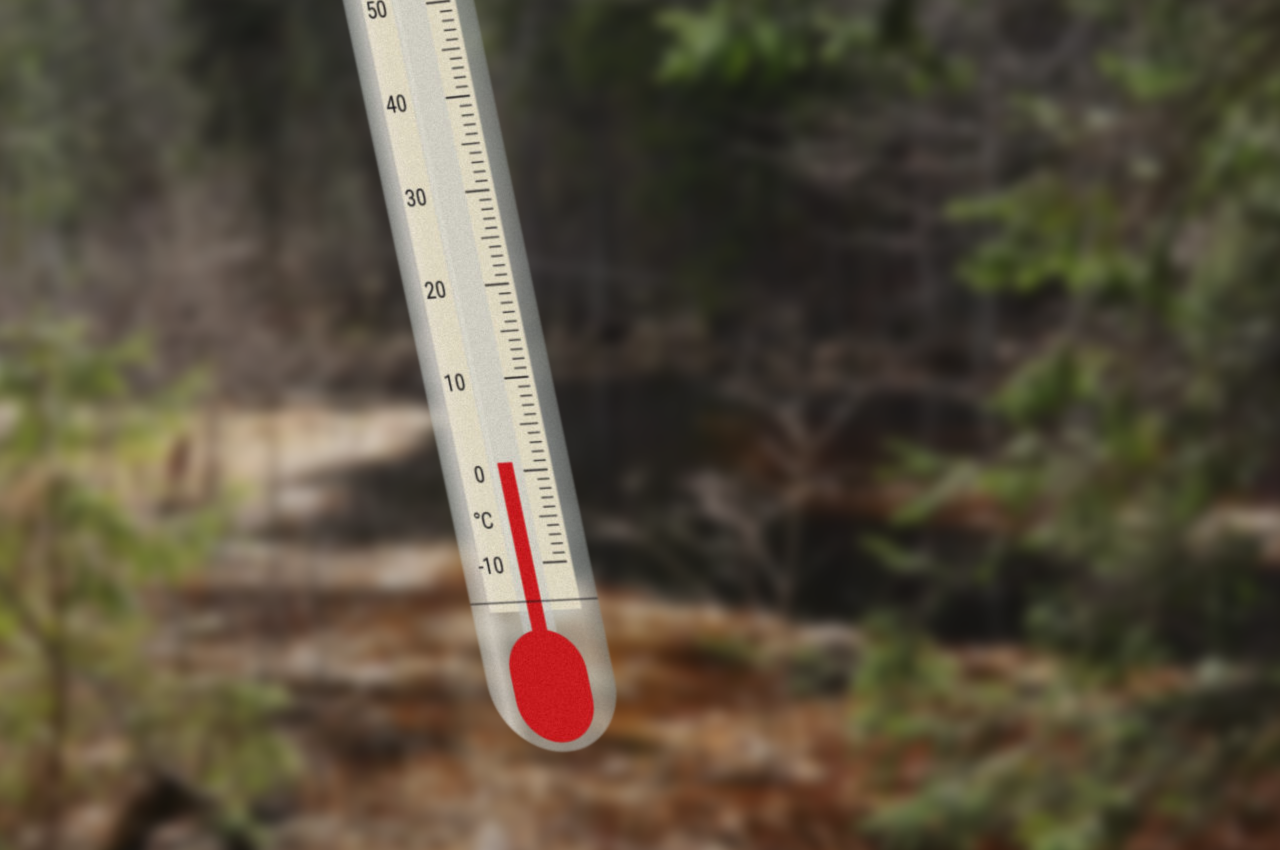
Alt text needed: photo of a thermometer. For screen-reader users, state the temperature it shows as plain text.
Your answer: 1 °C
